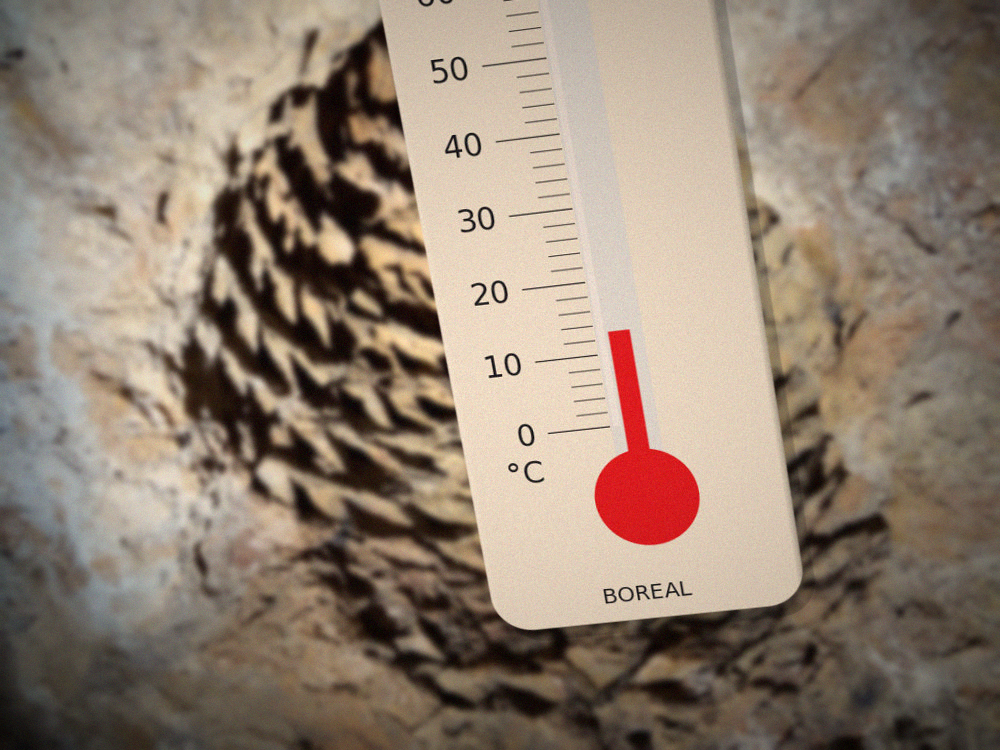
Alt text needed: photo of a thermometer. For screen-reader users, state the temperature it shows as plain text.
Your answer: 13 °C
